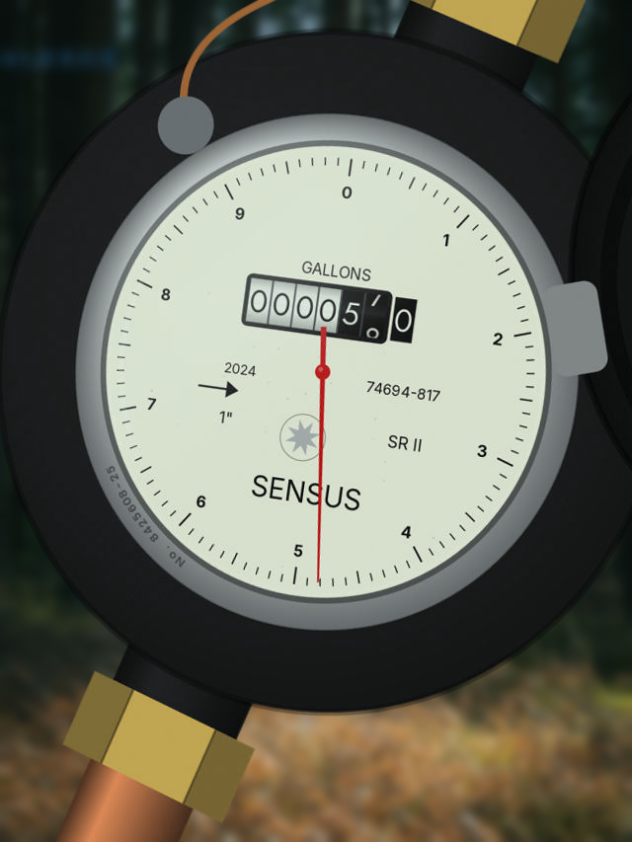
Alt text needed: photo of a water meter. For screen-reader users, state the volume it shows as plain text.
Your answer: 574.8 gal
